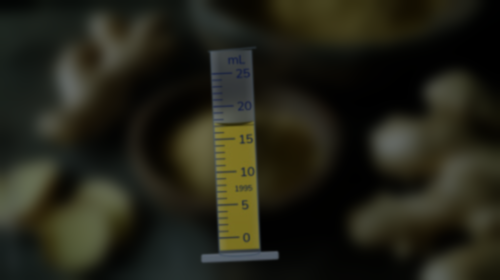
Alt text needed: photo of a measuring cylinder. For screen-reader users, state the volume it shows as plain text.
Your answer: 17 mL
